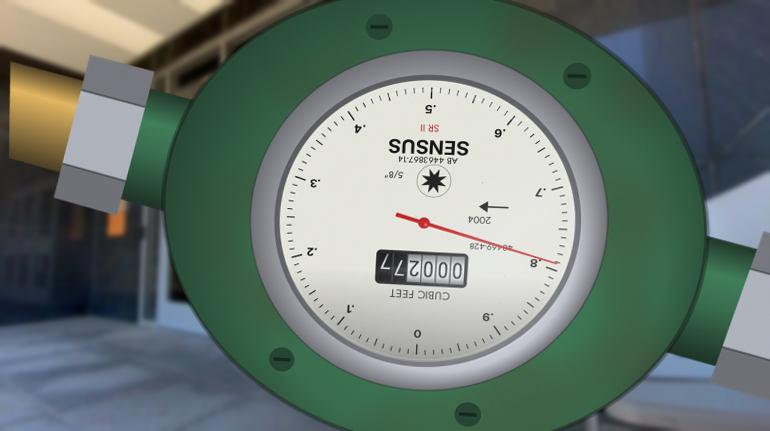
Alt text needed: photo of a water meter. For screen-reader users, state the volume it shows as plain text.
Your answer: 276.79 ft³
